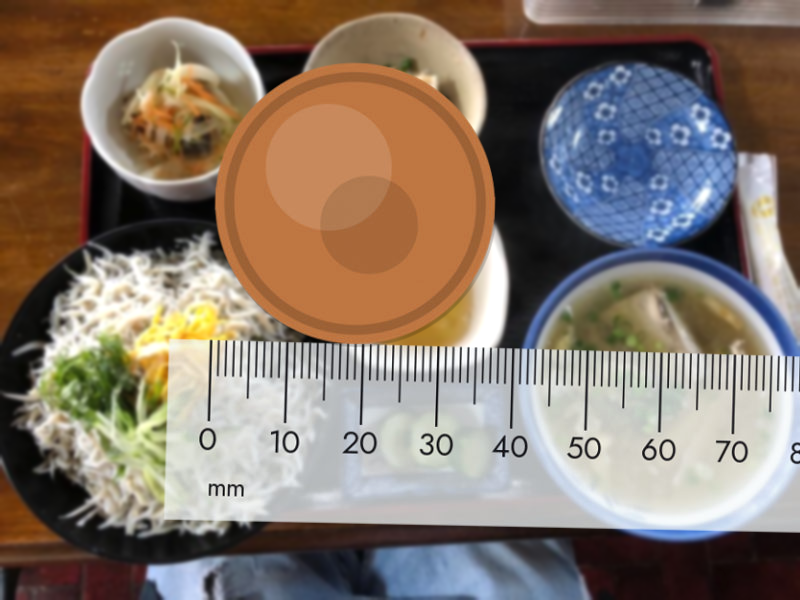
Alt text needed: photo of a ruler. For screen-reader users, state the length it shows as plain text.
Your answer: 37 mm
